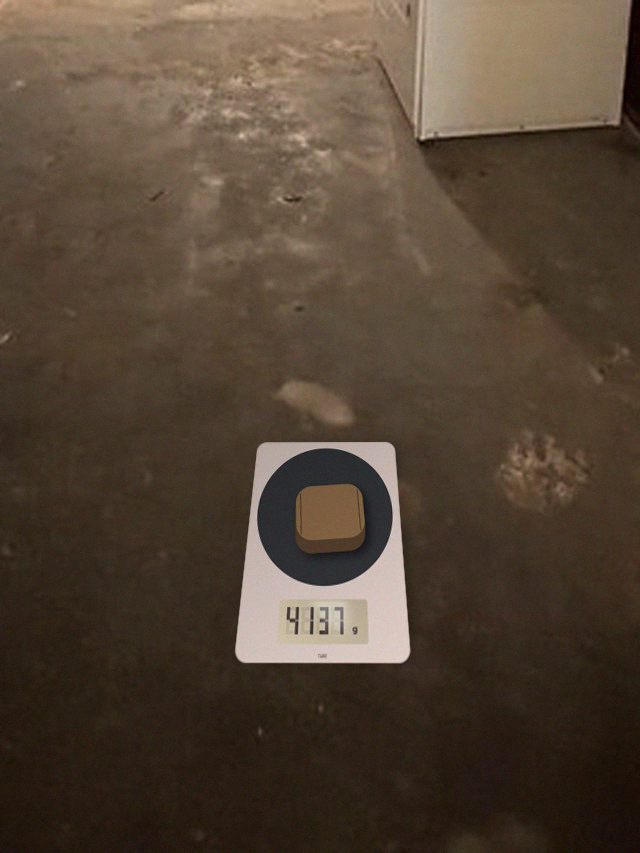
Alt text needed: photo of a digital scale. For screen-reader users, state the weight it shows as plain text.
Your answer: 4137 g
